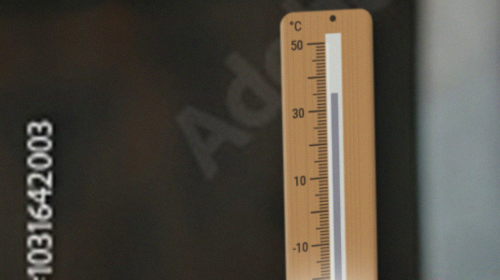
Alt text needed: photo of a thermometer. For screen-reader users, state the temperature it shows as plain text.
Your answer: 35 °C
